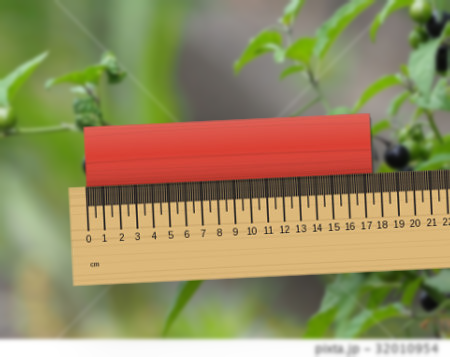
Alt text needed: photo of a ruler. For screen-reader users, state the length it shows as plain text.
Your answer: 17.5 cm
